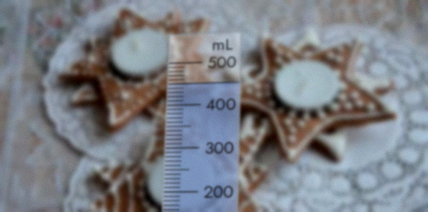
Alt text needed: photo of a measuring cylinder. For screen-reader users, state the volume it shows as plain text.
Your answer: 450 mL
